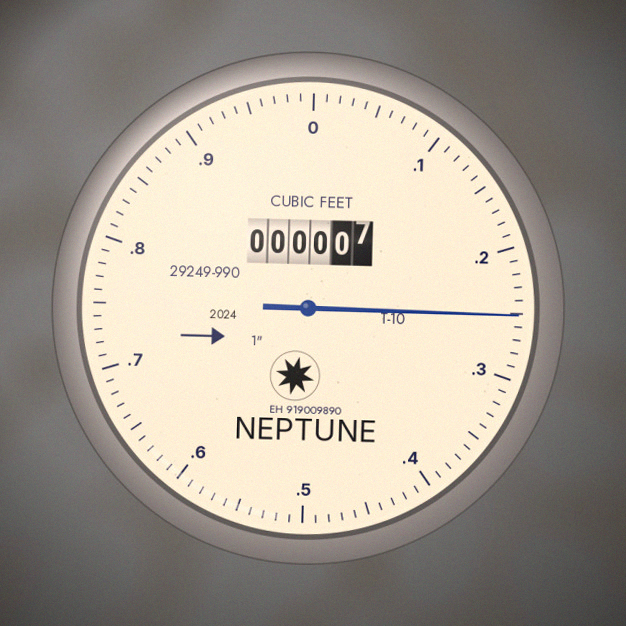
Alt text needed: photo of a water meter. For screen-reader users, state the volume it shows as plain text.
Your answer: 7.25 ft³
